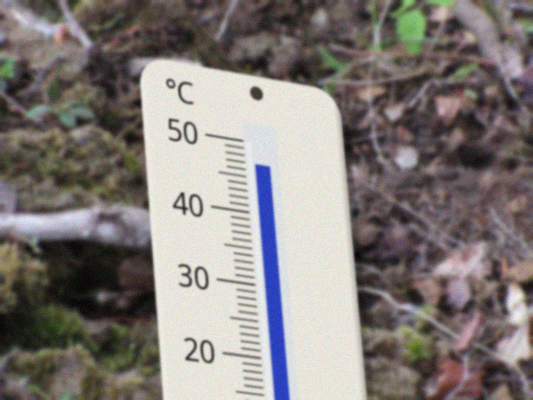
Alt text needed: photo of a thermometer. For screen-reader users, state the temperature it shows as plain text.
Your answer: 47 °C
